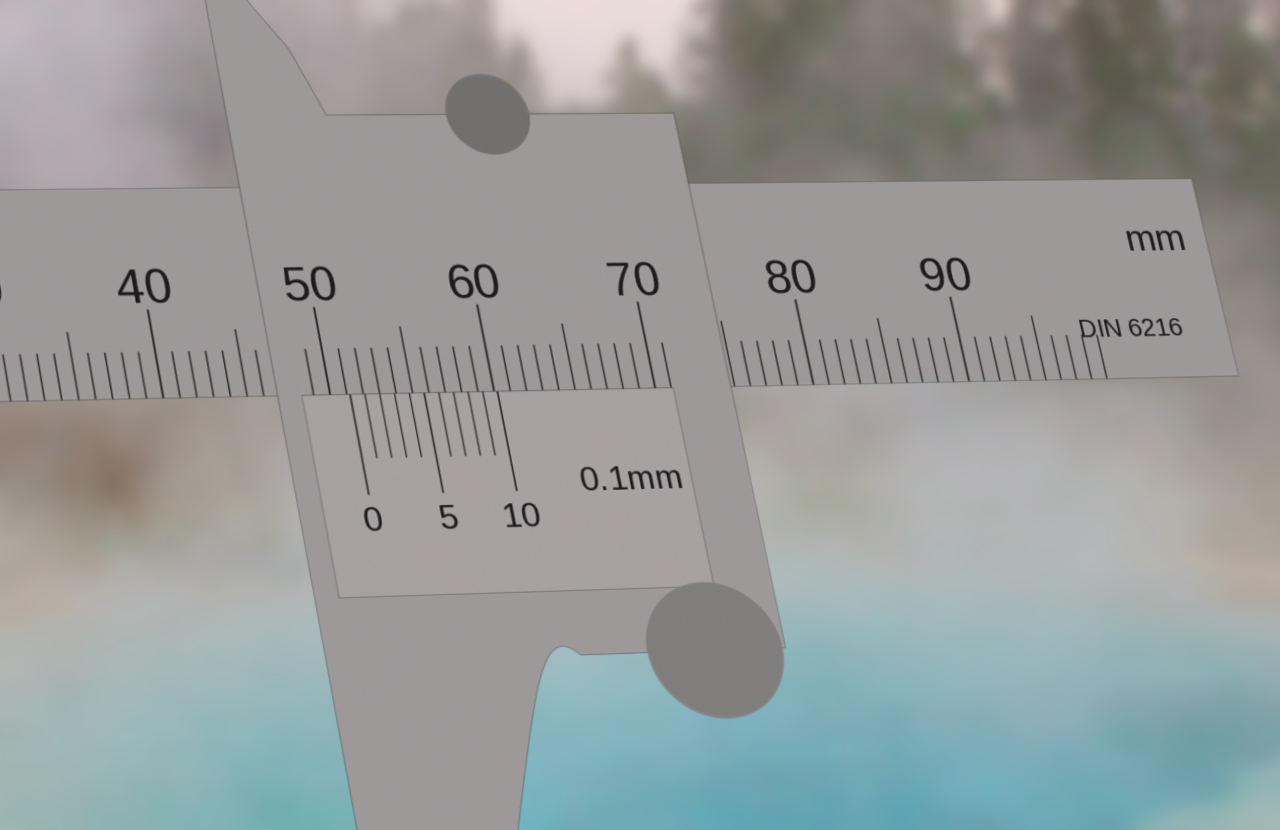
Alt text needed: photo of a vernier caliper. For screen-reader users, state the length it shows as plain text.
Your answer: 51.2 mm
